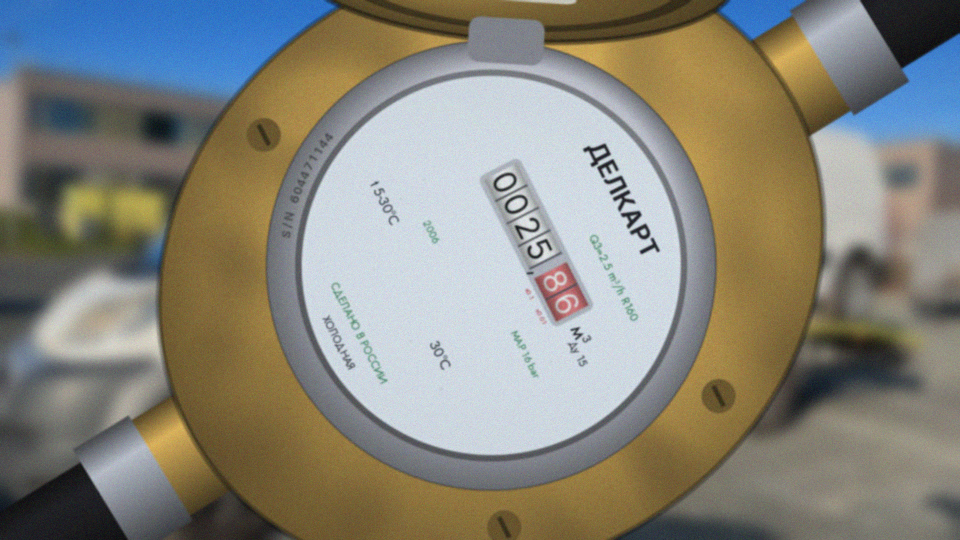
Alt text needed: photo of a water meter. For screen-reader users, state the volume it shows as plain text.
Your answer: 25.86 m³
